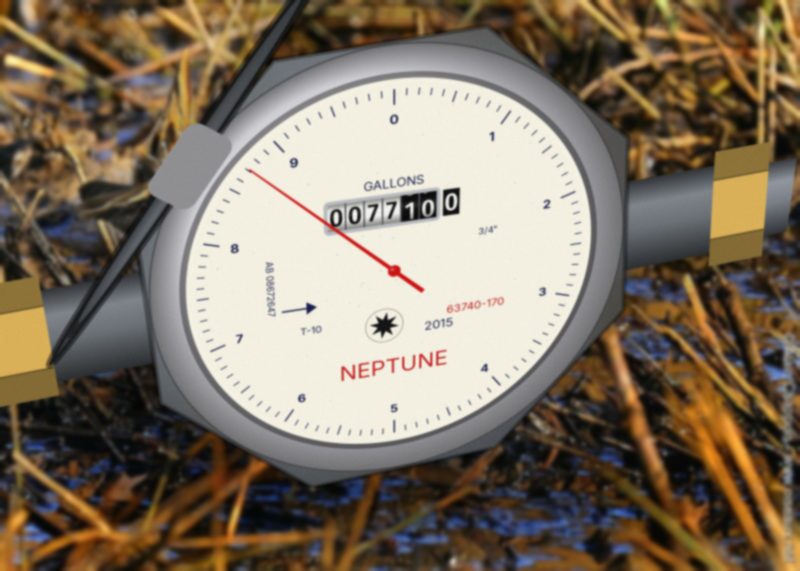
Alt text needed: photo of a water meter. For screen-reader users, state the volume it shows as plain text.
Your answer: 77098.7 gal
